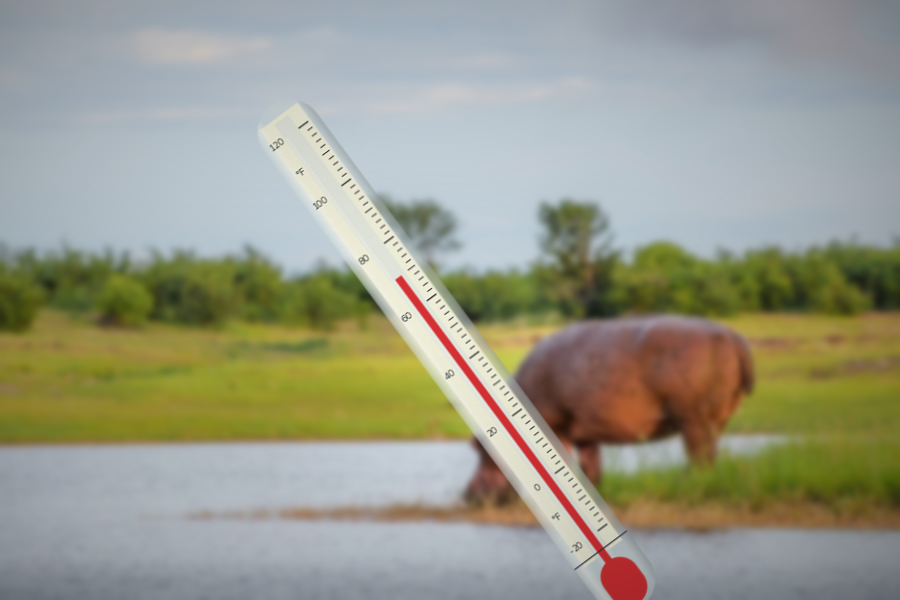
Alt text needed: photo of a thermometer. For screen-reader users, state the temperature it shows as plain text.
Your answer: 70 °F
